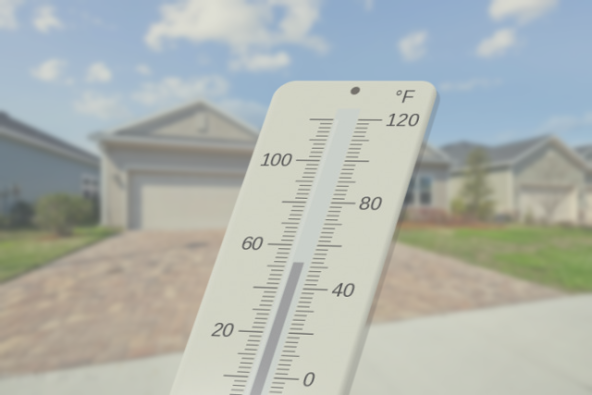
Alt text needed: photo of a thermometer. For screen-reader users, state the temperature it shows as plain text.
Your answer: 52 °F
